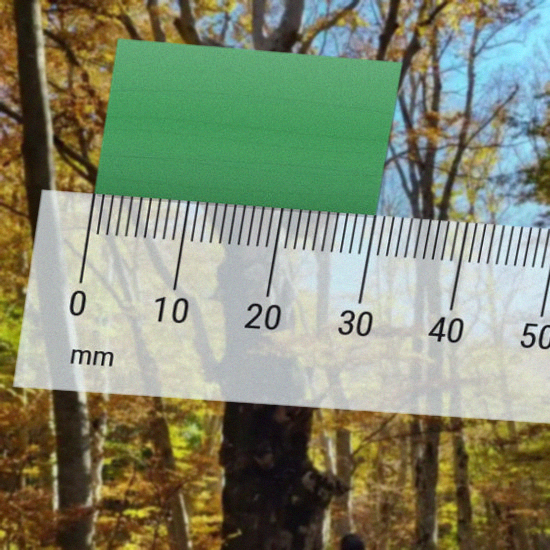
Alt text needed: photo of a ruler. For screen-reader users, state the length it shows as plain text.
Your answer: 30 mm
